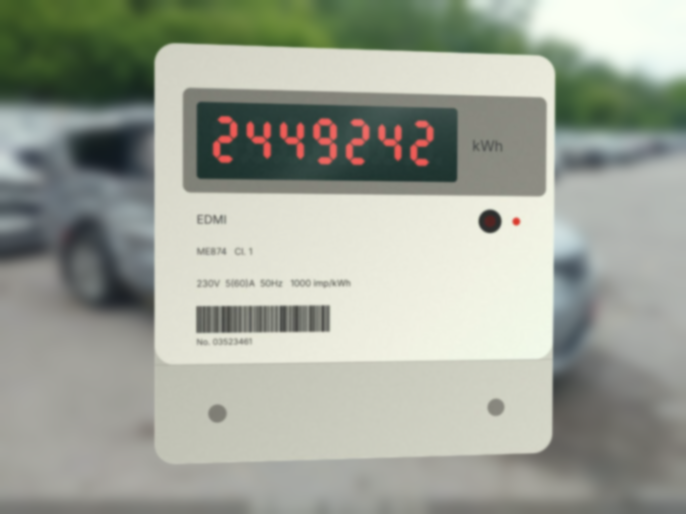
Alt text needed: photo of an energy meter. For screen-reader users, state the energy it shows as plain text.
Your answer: 2449242 kWh
